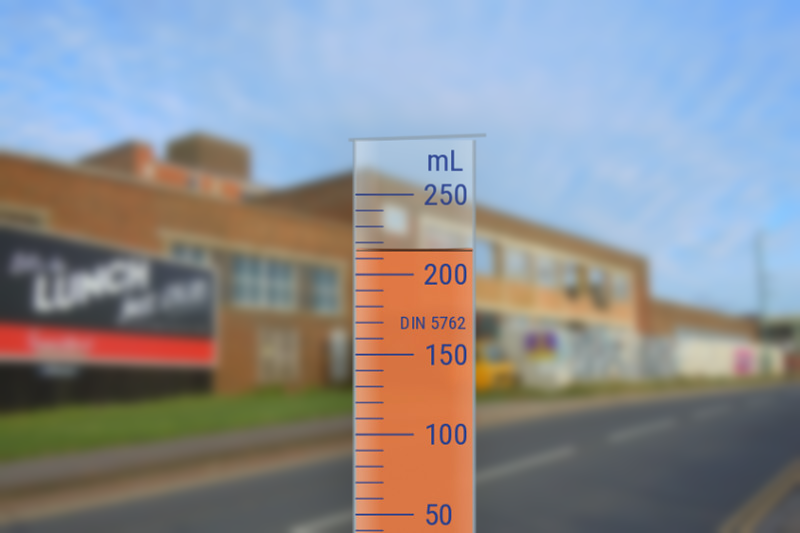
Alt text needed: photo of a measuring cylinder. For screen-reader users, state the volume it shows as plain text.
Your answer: 215 mL
